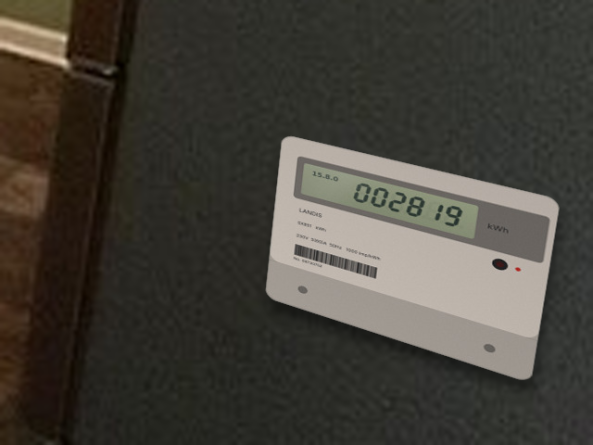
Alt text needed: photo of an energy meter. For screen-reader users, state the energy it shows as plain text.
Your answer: 2819 kWh
